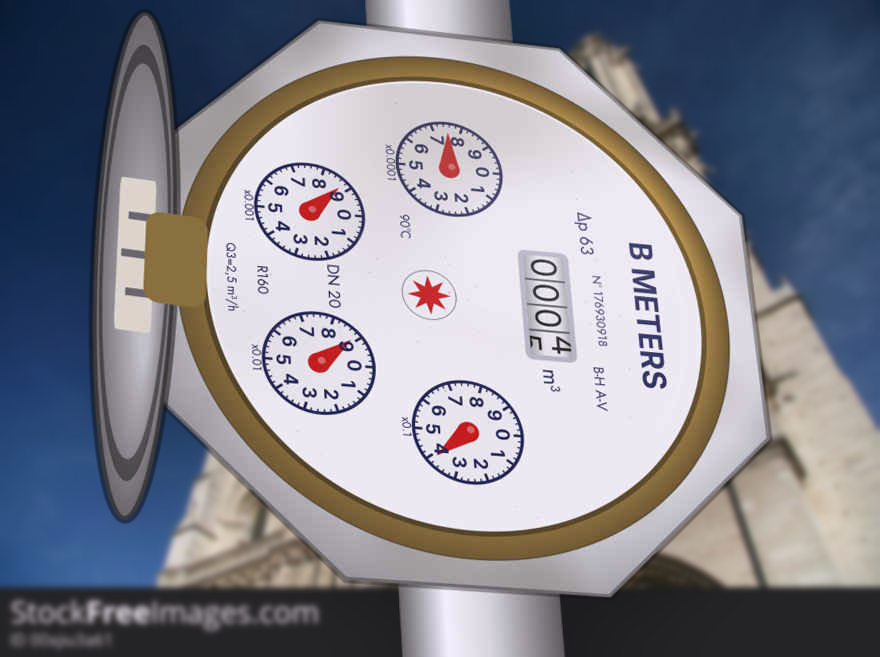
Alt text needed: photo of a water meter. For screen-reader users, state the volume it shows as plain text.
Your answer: 4.3887 m³
